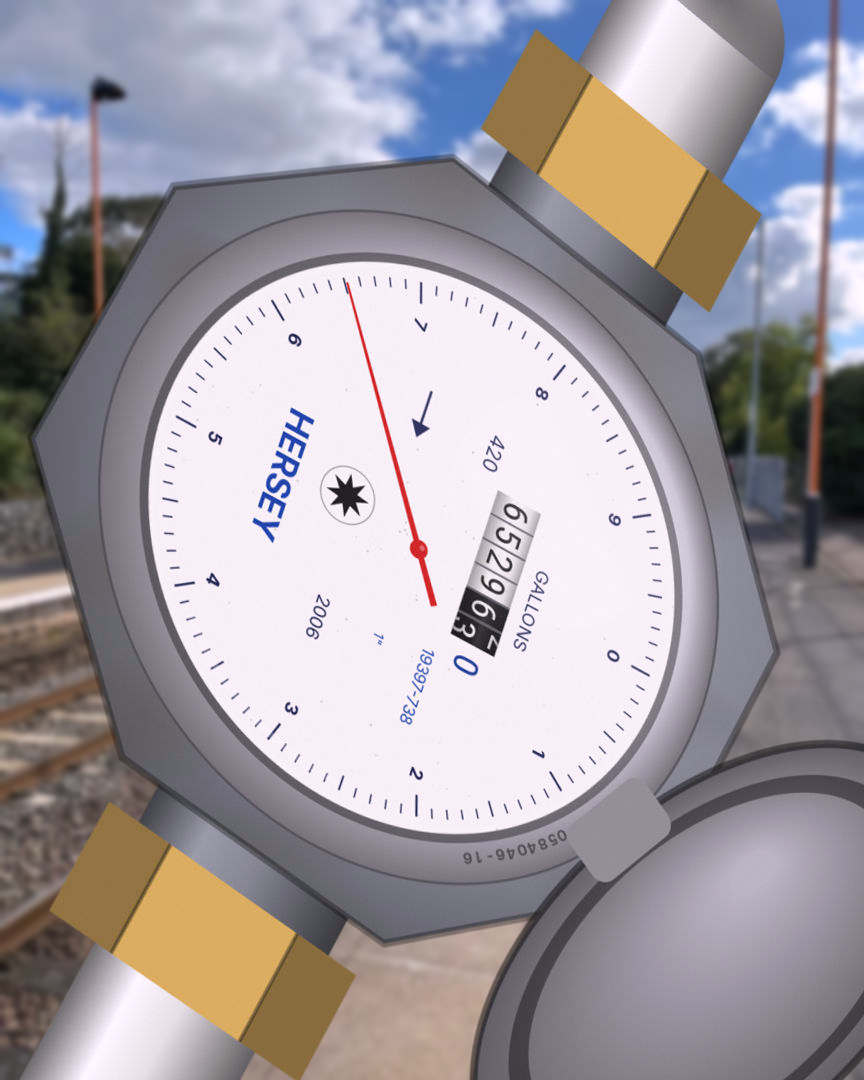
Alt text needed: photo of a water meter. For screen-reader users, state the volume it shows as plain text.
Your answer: 6529626.5 gal
